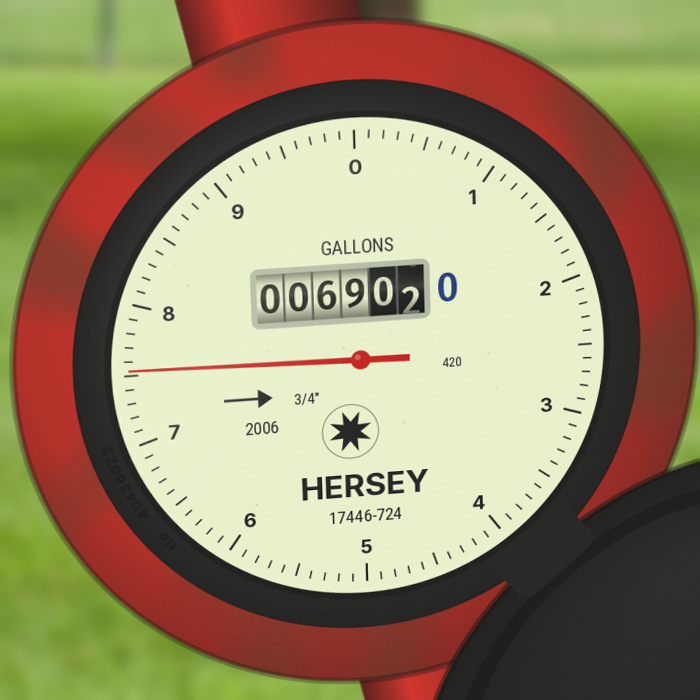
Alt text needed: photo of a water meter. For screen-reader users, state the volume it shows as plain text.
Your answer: 69017.5 gal
